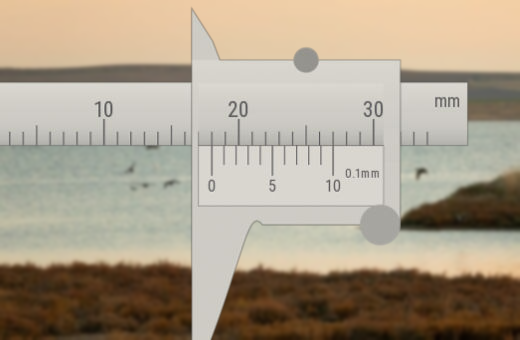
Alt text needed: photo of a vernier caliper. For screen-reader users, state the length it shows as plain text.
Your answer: 18.0 mm
